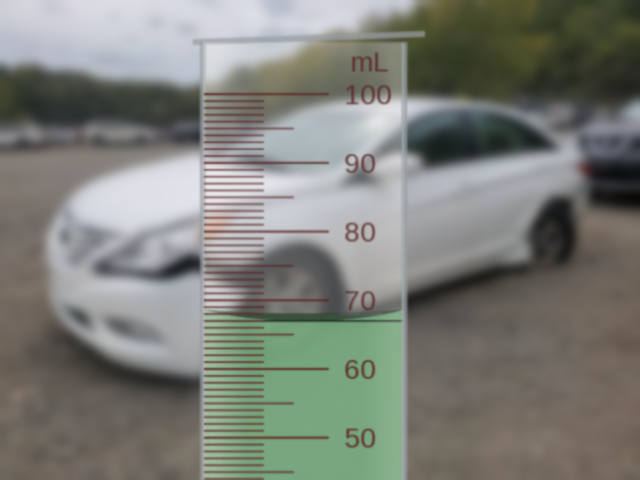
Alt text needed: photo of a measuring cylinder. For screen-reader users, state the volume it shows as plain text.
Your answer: 67 mL
